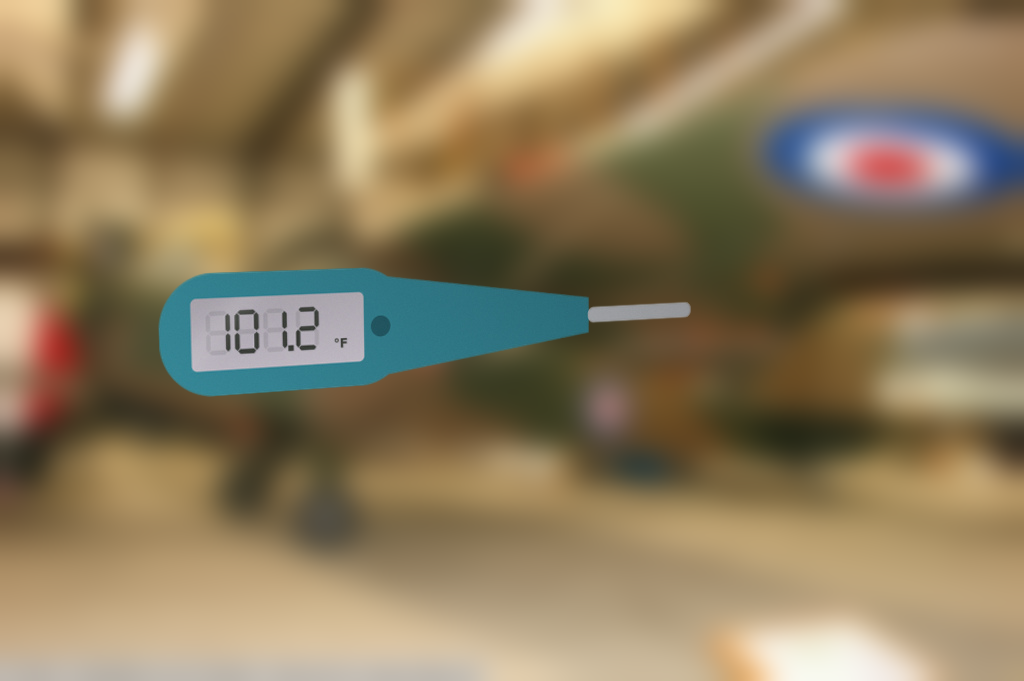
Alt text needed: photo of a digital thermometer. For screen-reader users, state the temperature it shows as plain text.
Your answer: 101.2 °F
